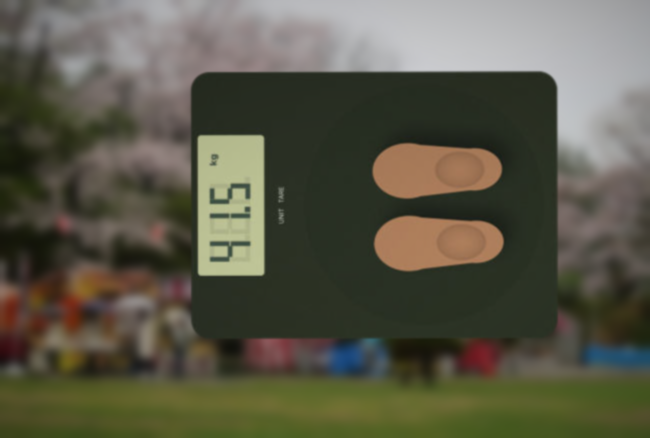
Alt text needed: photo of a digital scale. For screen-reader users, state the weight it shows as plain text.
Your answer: 41.5 kg
